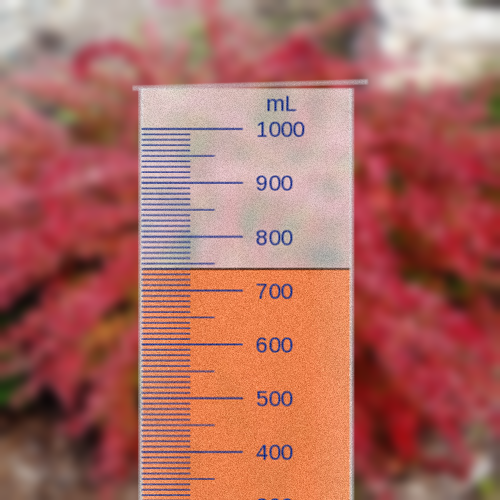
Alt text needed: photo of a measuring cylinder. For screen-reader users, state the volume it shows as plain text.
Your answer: 740 mL
